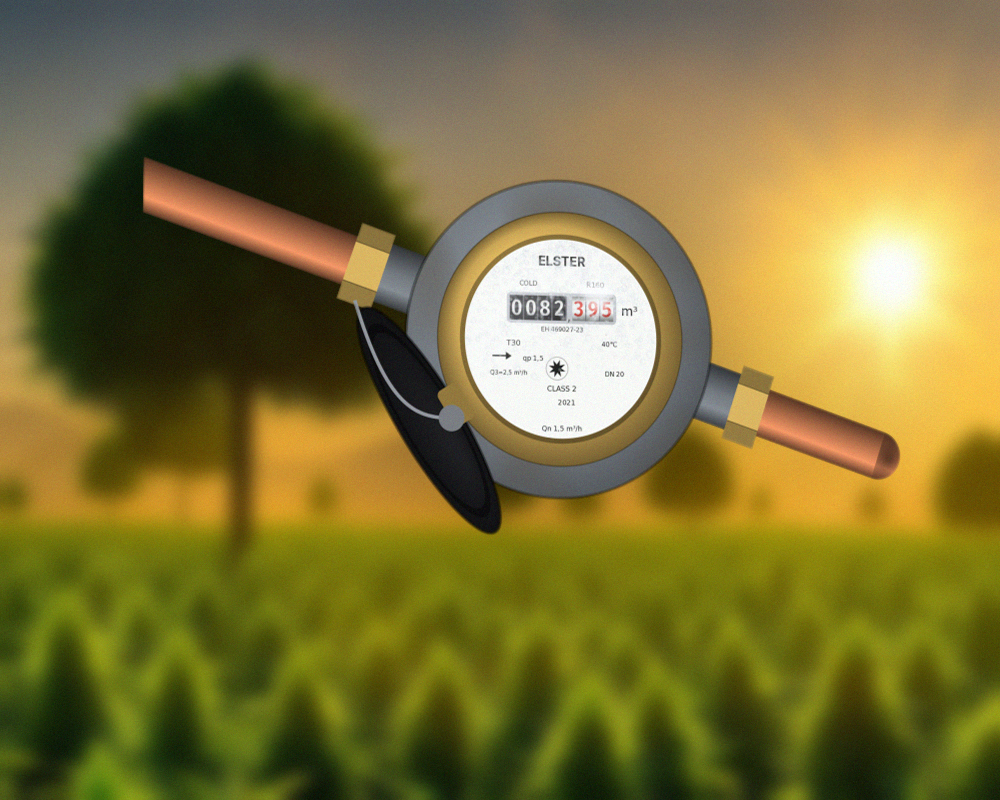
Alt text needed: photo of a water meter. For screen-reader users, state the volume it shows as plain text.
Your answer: 82.395 m³
